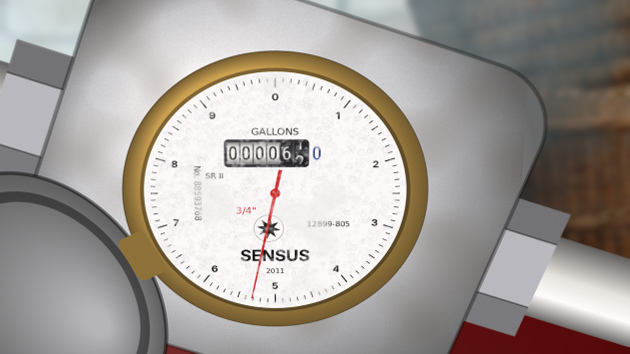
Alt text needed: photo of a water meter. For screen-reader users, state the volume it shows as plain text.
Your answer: 615.3 gal
